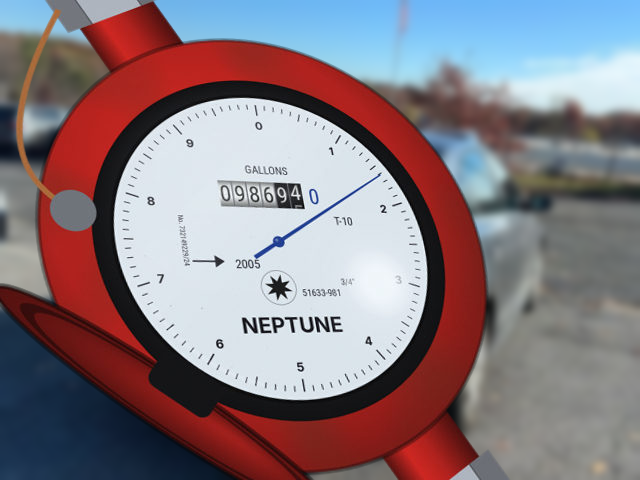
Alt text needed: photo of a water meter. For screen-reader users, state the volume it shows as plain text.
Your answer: 986941.6 gal
